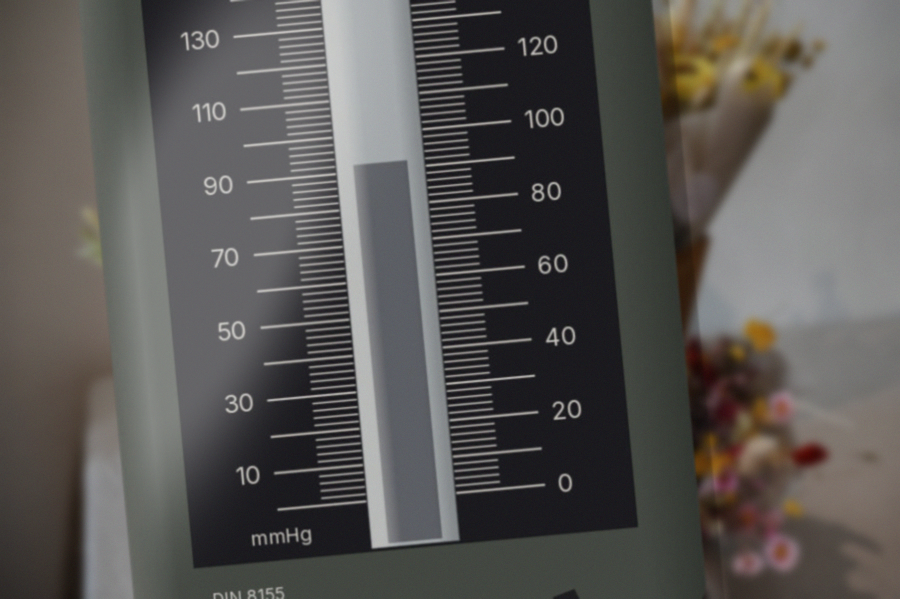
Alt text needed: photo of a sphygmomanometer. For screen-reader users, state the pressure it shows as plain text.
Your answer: 92 mmHg
